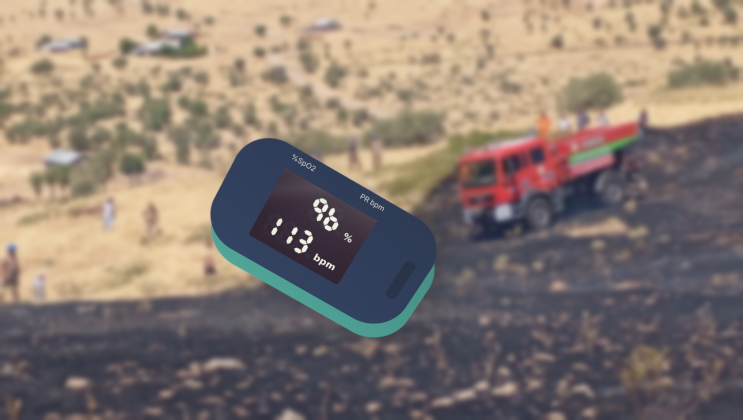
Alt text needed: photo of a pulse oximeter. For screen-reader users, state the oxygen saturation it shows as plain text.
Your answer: 96 %
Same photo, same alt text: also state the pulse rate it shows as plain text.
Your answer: 113 bpm
